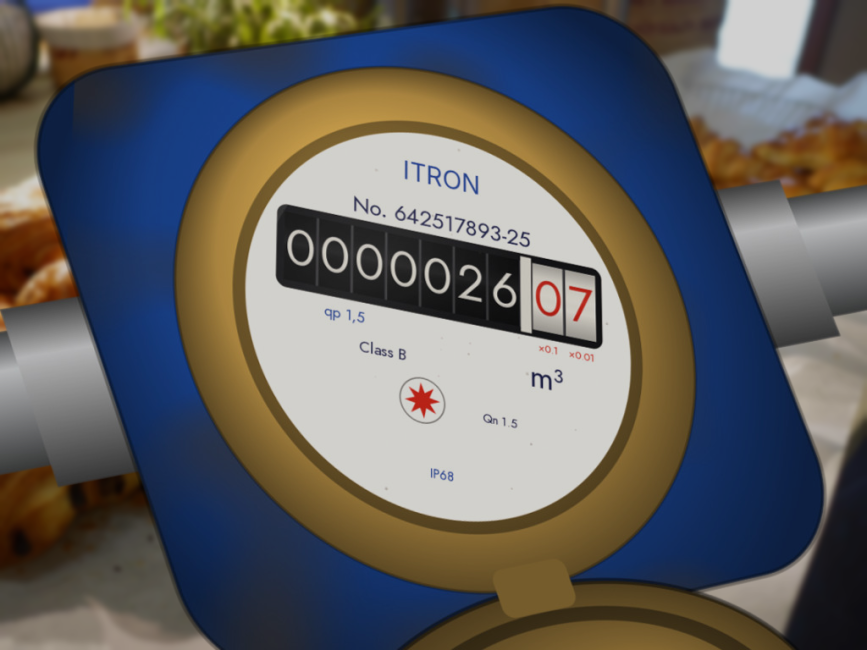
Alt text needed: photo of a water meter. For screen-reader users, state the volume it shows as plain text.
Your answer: 26.07 m³
